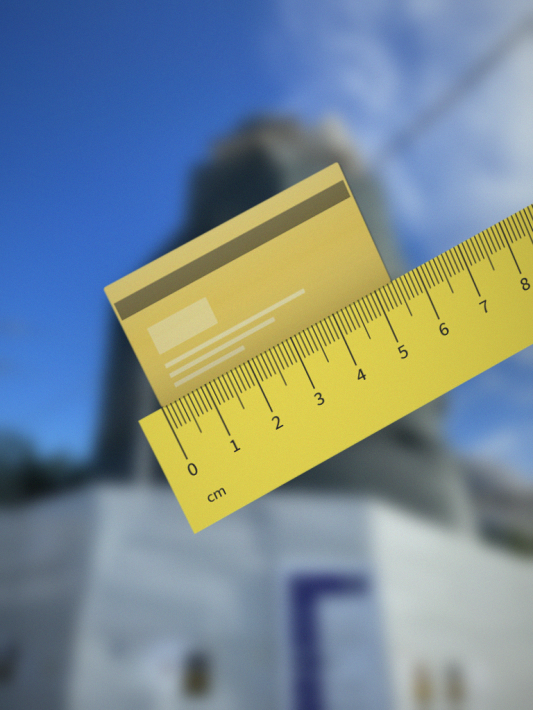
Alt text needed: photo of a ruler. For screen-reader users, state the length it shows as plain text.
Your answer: 5.4 cm
